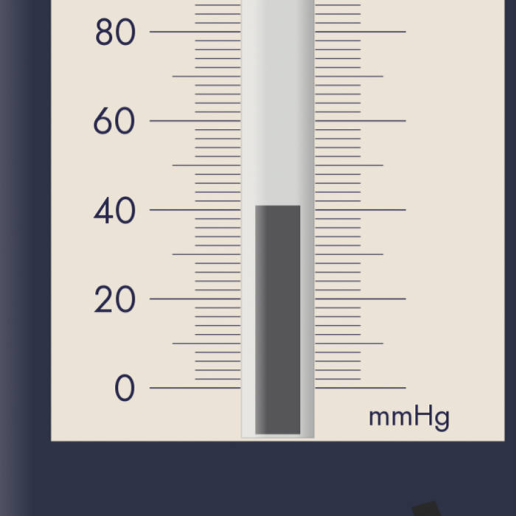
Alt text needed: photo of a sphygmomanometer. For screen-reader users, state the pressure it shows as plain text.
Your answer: 41 mmHg
